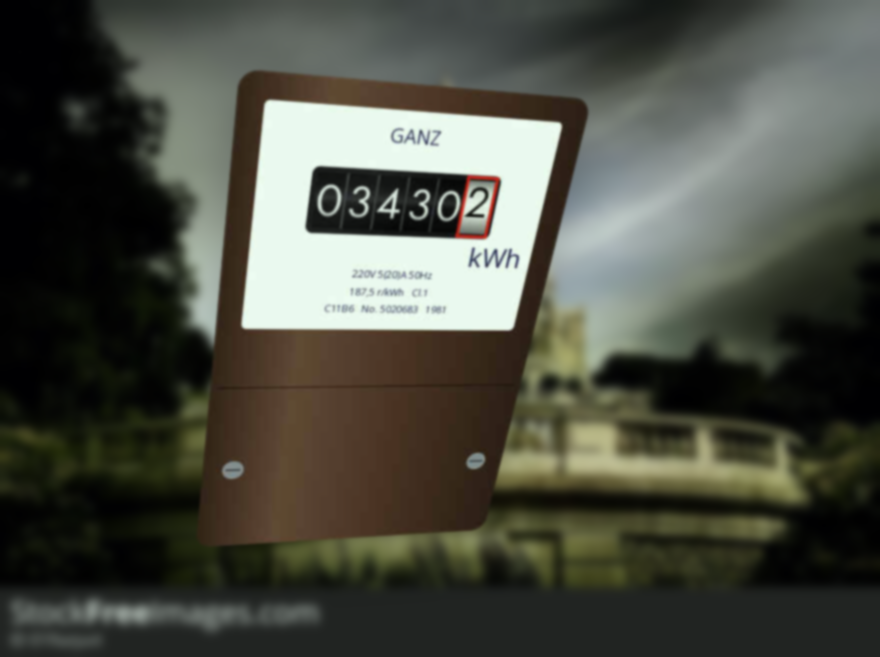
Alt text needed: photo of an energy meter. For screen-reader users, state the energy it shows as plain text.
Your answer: 3430.2 kWh
